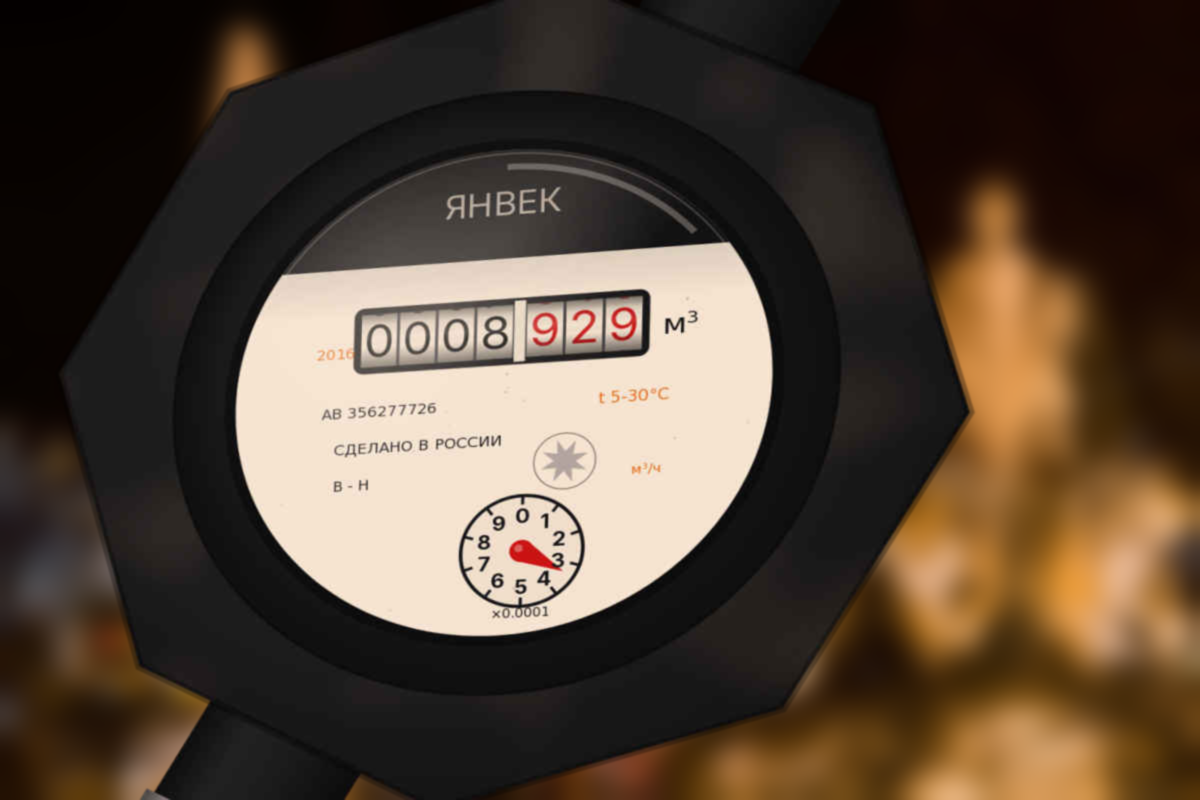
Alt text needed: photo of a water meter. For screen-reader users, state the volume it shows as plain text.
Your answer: 8.9293 m³
